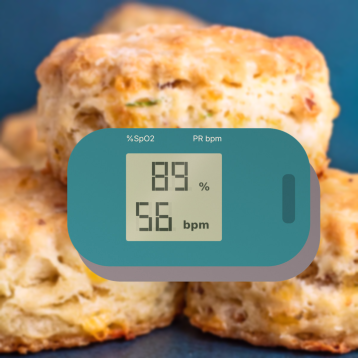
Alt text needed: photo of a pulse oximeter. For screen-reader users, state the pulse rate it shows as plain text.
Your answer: 56 bpm
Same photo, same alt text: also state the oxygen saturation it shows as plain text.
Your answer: 89 %
